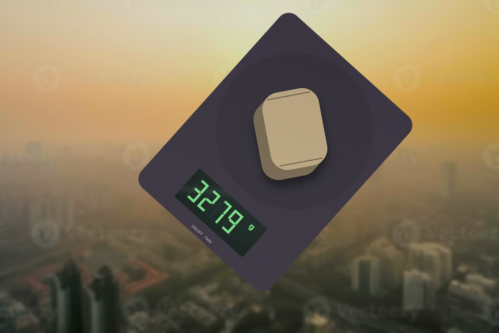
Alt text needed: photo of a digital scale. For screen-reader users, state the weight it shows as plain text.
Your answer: 3279 g
